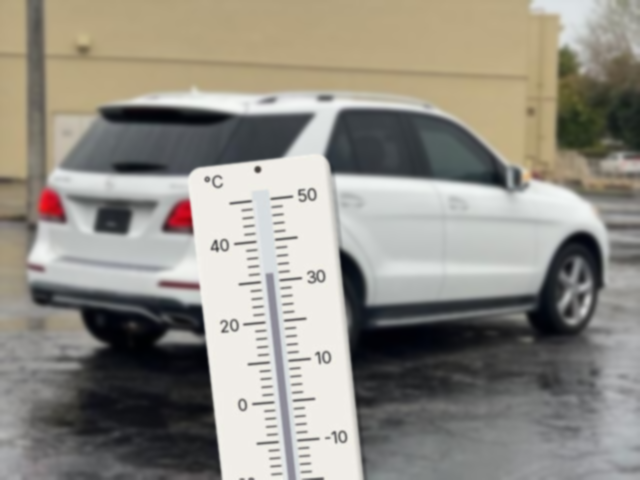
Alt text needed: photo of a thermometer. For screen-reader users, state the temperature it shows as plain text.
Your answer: 32 °C
